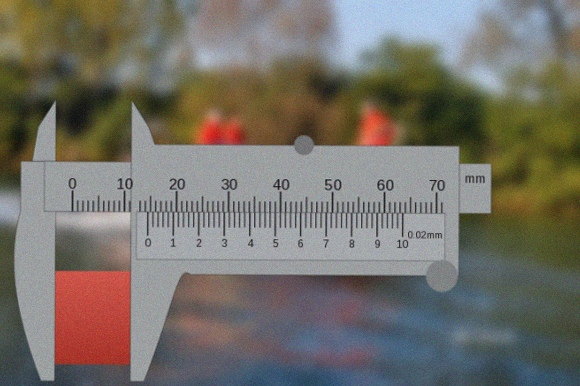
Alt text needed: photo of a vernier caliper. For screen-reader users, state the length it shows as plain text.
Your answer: 14.5 mm
